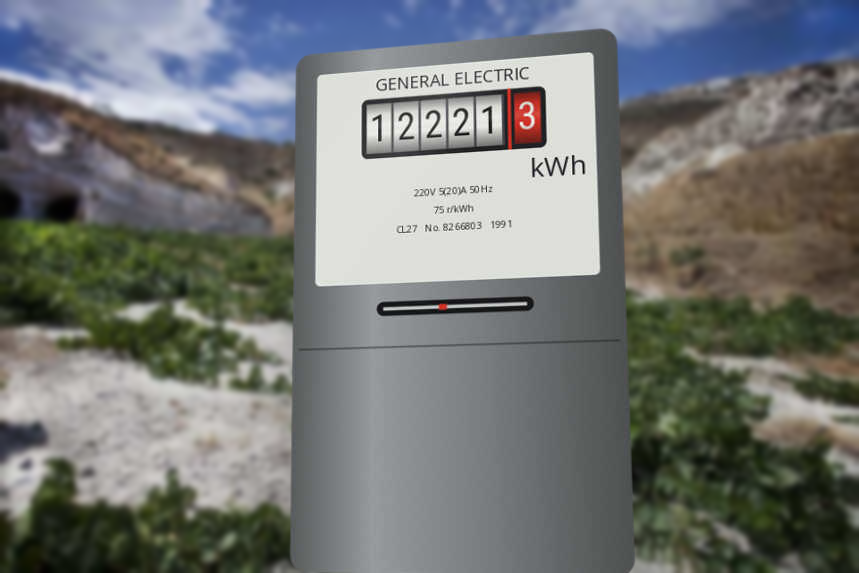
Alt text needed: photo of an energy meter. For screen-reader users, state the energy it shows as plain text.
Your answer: 12221.3 kWh
